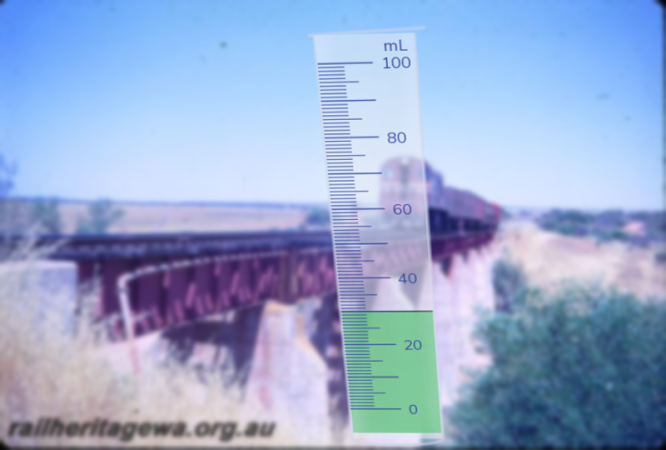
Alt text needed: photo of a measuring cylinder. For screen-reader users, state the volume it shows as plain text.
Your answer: 30 mL
